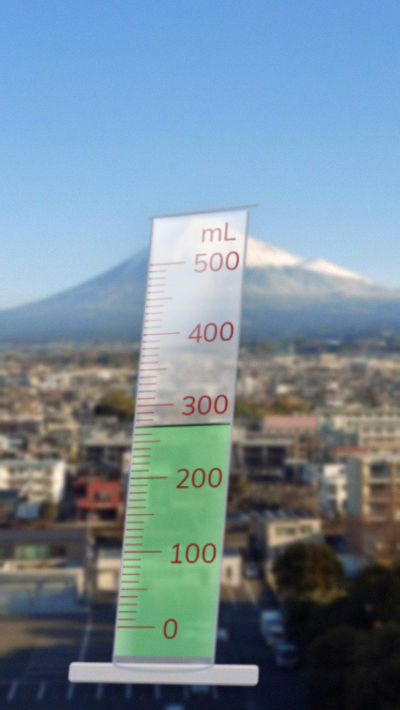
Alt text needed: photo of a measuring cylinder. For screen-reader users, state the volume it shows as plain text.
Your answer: 270 mL
